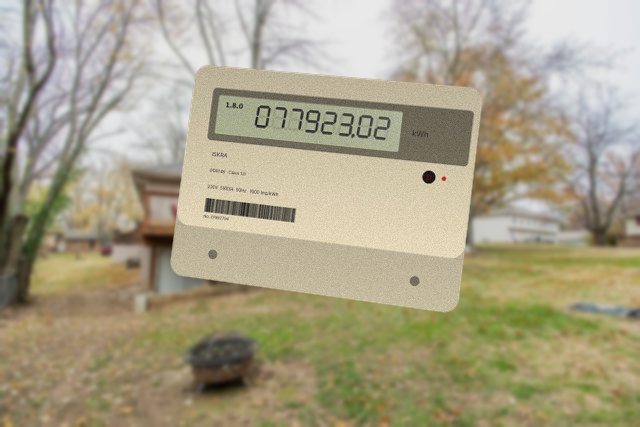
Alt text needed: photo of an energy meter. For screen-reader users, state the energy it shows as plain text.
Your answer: 77923.02 kWh
